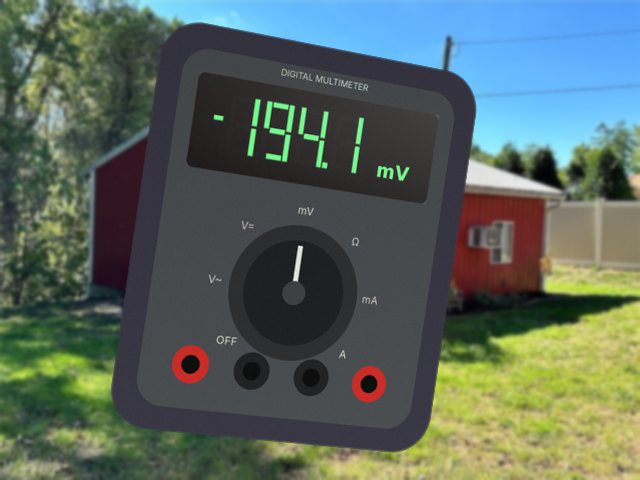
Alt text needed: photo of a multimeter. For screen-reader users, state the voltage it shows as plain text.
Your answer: -194.1 mV
